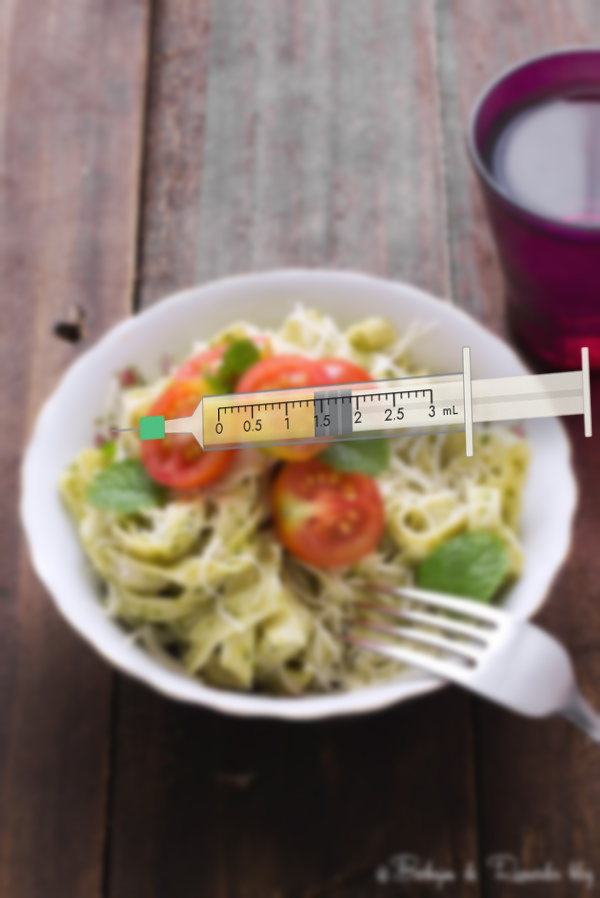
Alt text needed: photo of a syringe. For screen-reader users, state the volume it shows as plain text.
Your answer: 1.4 mL
